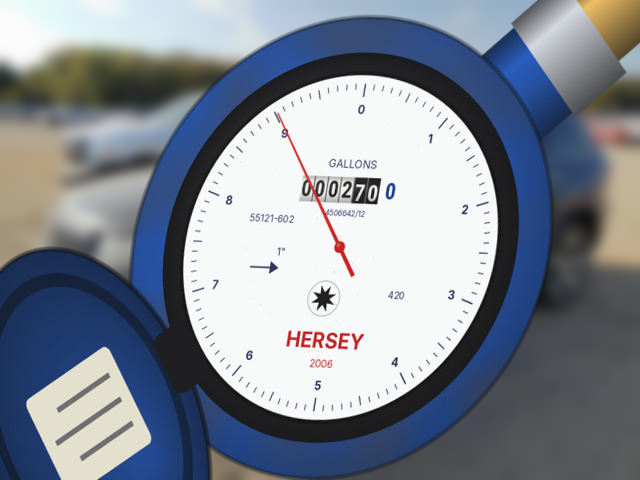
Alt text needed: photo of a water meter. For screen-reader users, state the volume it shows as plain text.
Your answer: 2699.0 gal
